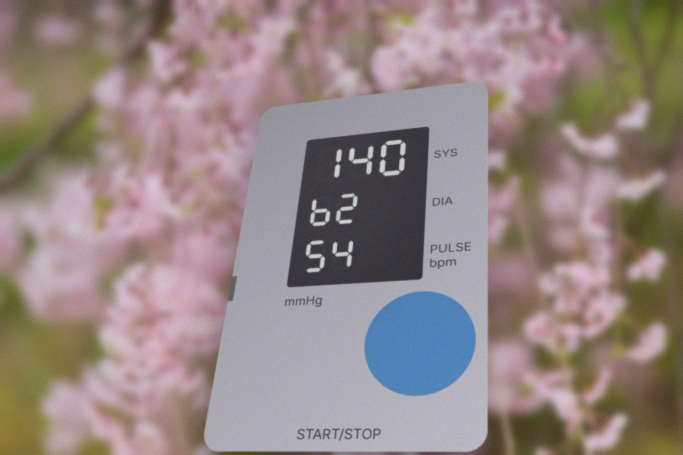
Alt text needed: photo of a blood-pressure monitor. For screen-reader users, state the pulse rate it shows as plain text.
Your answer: 54 bpm
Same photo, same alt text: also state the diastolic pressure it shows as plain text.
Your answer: 62 mmHg
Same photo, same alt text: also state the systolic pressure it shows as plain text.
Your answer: 140 mmHg
